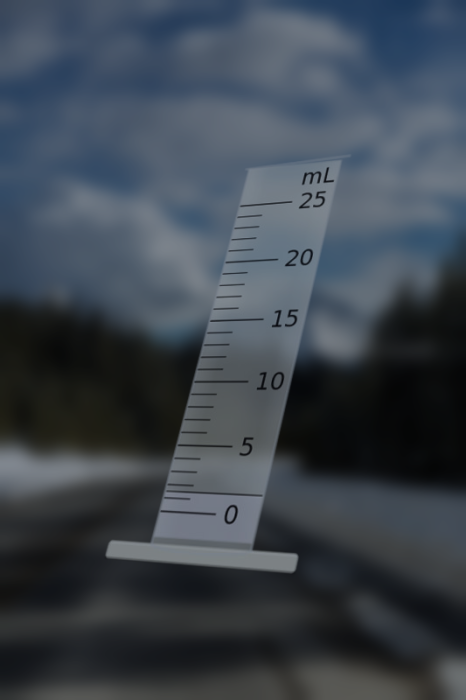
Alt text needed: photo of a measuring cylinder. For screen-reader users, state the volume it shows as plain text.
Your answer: 1.5 mL
